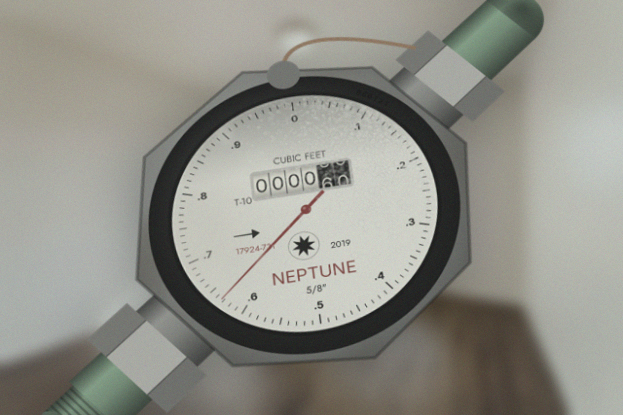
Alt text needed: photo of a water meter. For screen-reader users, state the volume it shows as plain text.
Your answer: 59.63 ft³
